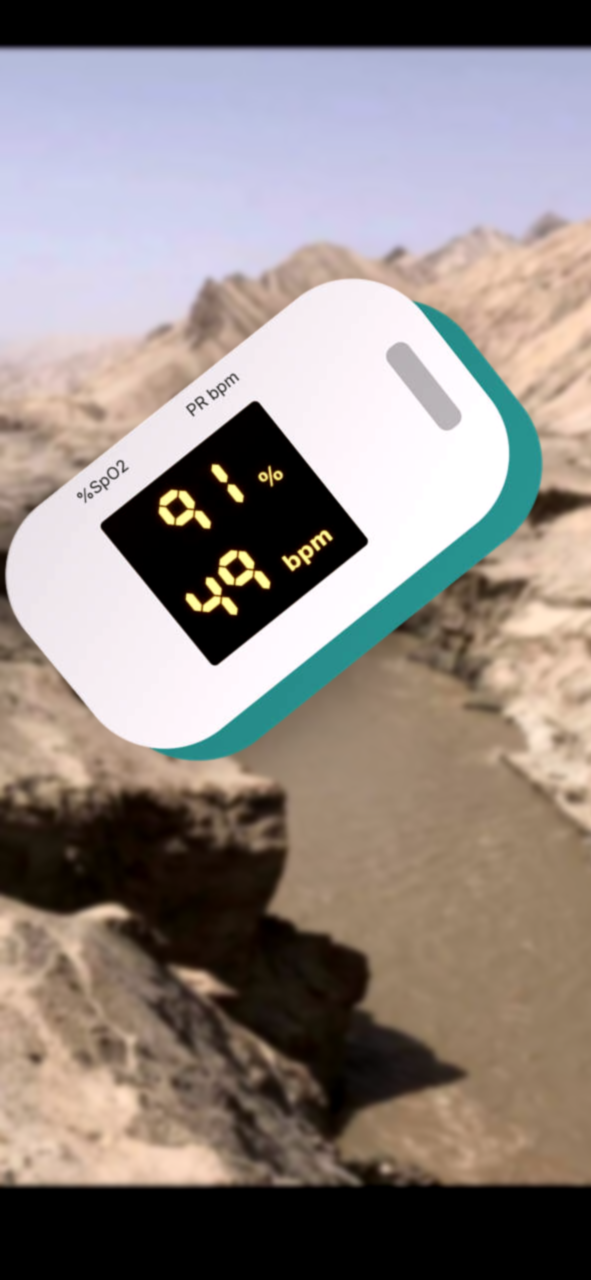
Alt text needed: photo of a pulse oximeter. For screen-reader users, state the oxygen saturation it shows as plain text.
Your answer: 91 %
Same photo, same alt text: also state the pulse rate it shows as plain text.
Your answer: 49 bpm
